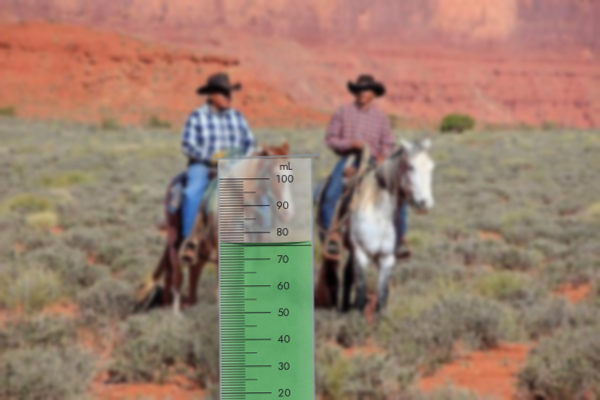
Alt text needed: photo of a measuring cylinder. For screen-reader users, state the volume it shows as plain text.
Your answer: 75 mL
